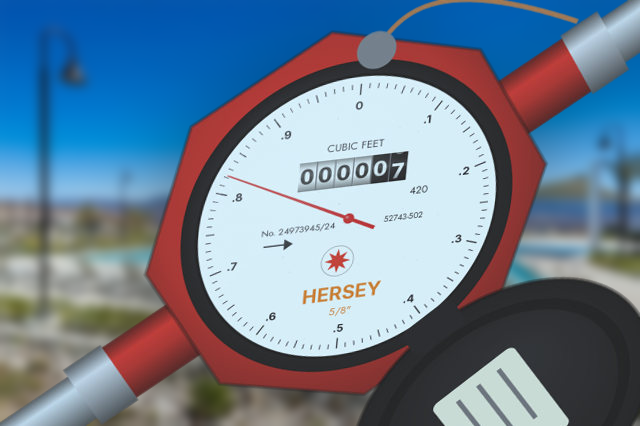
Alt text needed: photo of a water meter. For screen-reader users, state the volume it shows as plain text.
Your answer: 6.82 ft³
